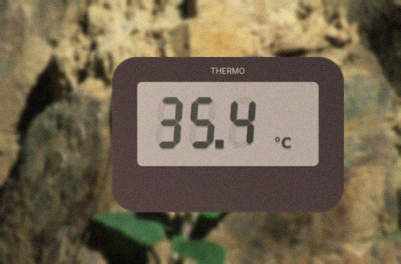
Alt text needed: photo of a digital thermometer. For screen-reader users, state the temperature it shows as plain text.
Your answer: 35.4 °C
